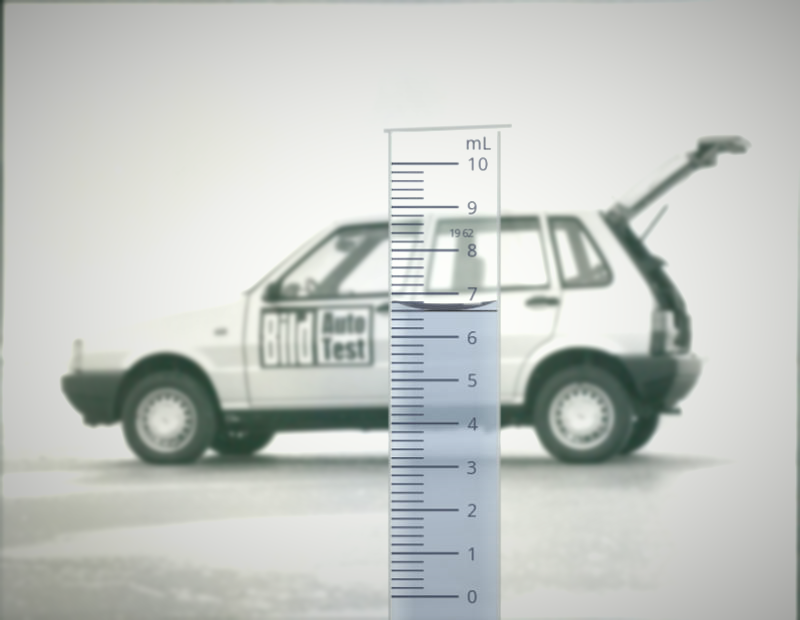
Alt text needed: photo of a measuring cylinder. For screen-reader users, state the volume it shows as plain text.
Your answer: 6.6 mL
